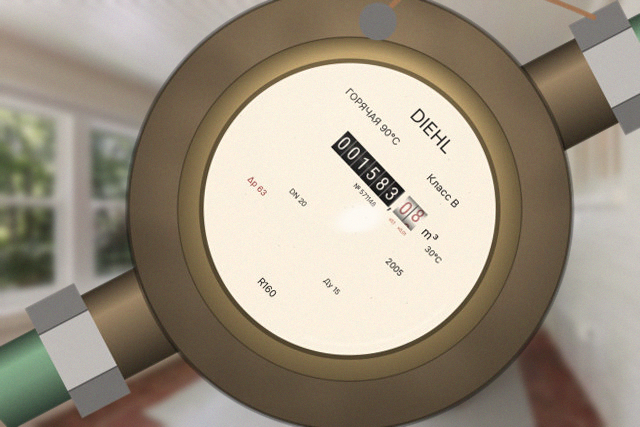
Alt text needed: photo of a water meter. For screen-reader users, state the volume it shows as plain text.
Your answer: 1583.08 m³
